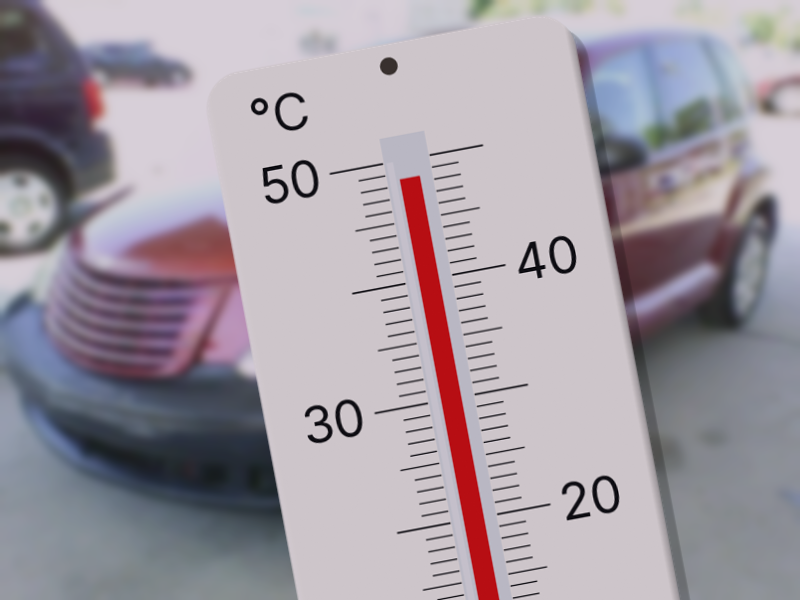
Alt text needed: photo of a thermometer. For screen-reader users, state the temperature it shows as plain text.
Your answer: 48.5 °C
